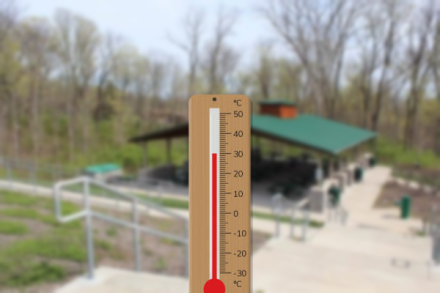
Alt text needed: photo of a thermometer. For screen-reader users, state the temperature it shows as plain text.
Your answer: 30 °C
